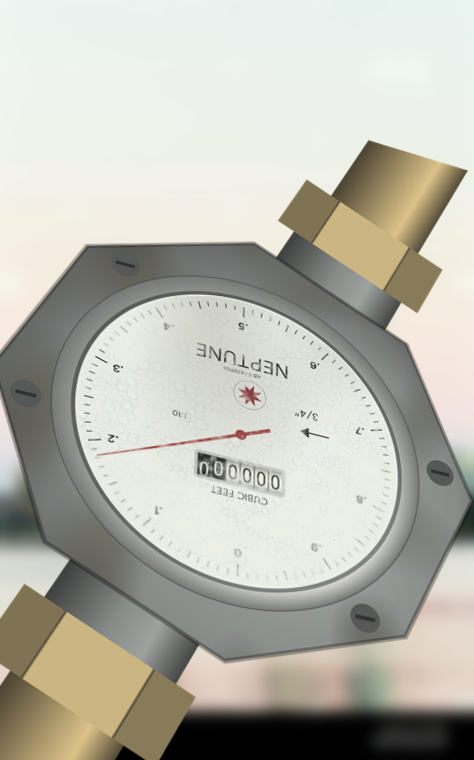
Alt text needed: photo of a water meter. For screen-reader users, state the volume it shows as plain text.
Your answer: 0.18 ft³
